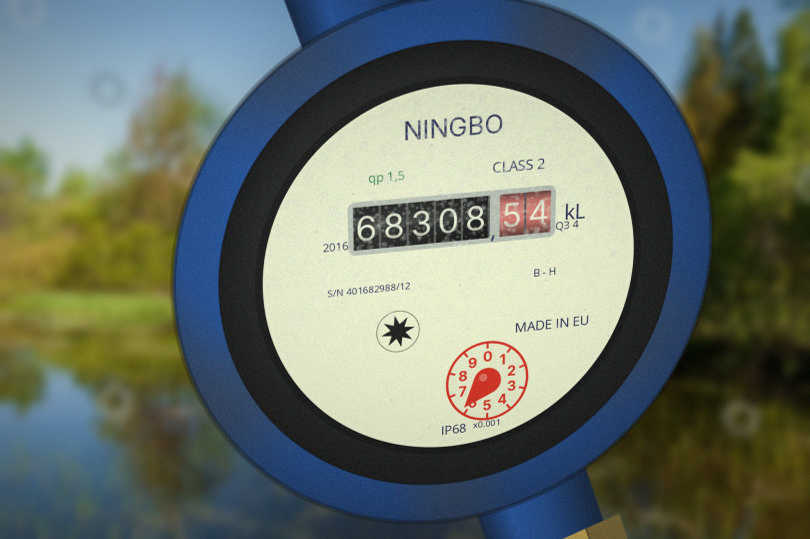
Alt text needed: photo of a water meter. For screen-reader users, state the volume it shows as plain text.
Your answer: 68308.546 kL
